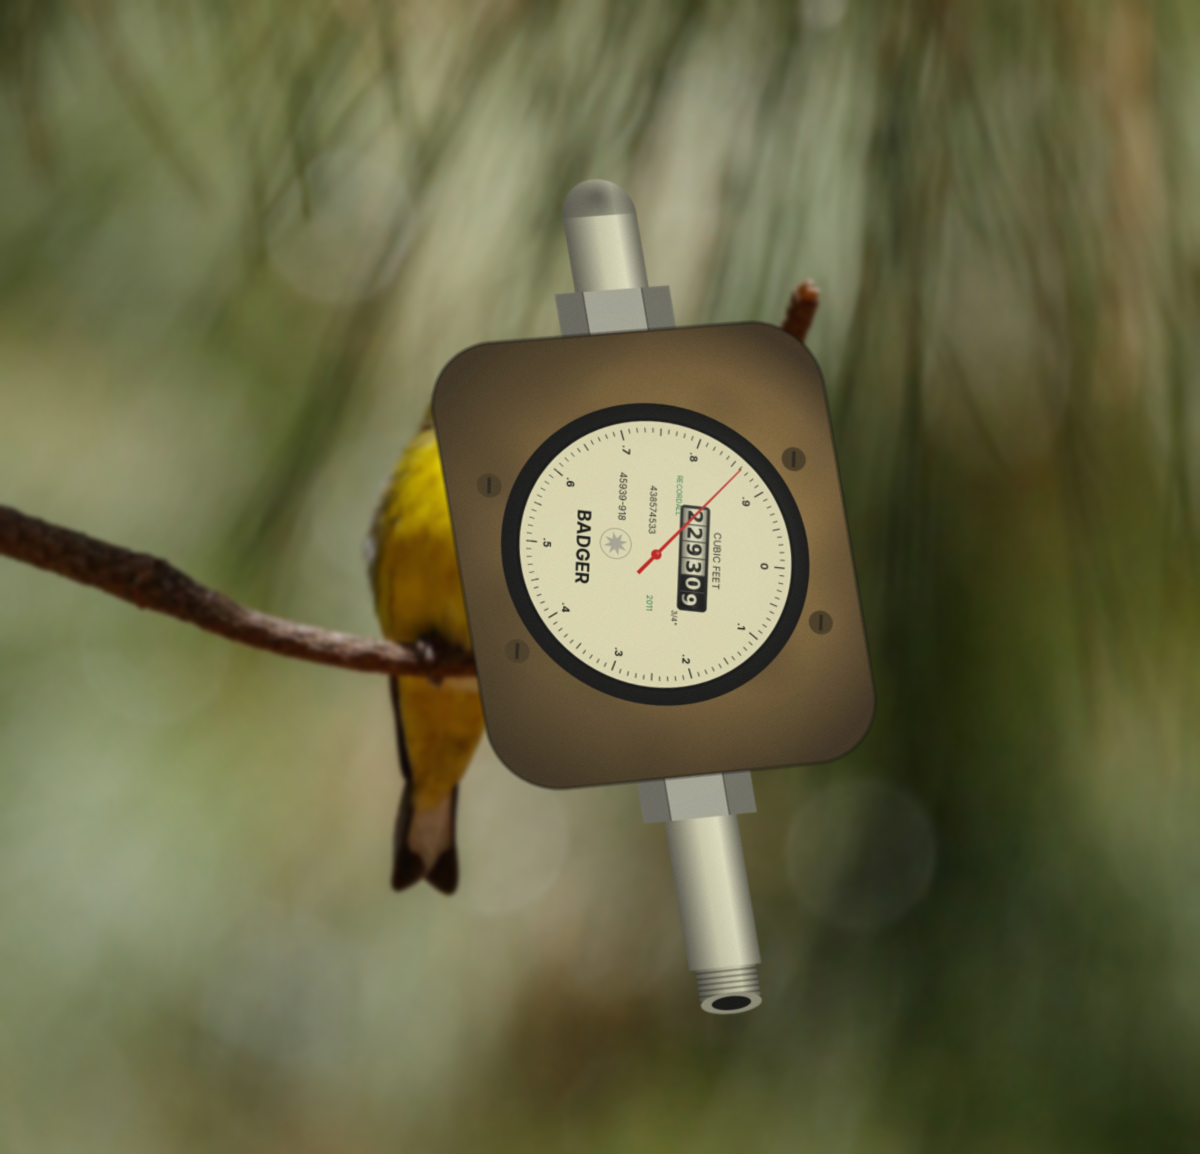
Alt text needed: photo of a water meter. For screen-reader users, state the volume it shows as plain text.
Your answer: 229308.86 ft³
